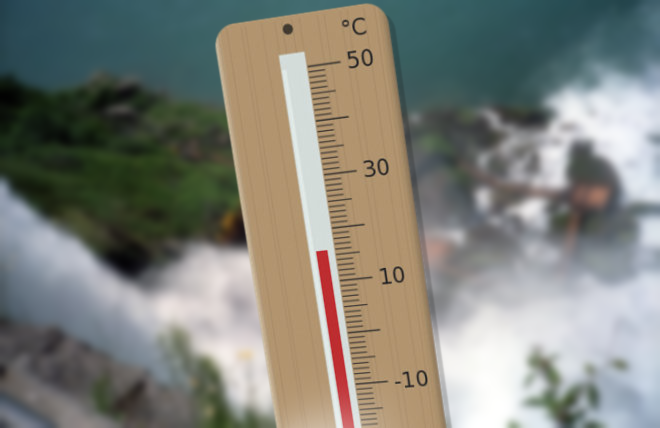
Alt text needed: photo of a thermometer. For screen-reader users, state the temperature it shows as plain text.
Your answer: 16 °C
